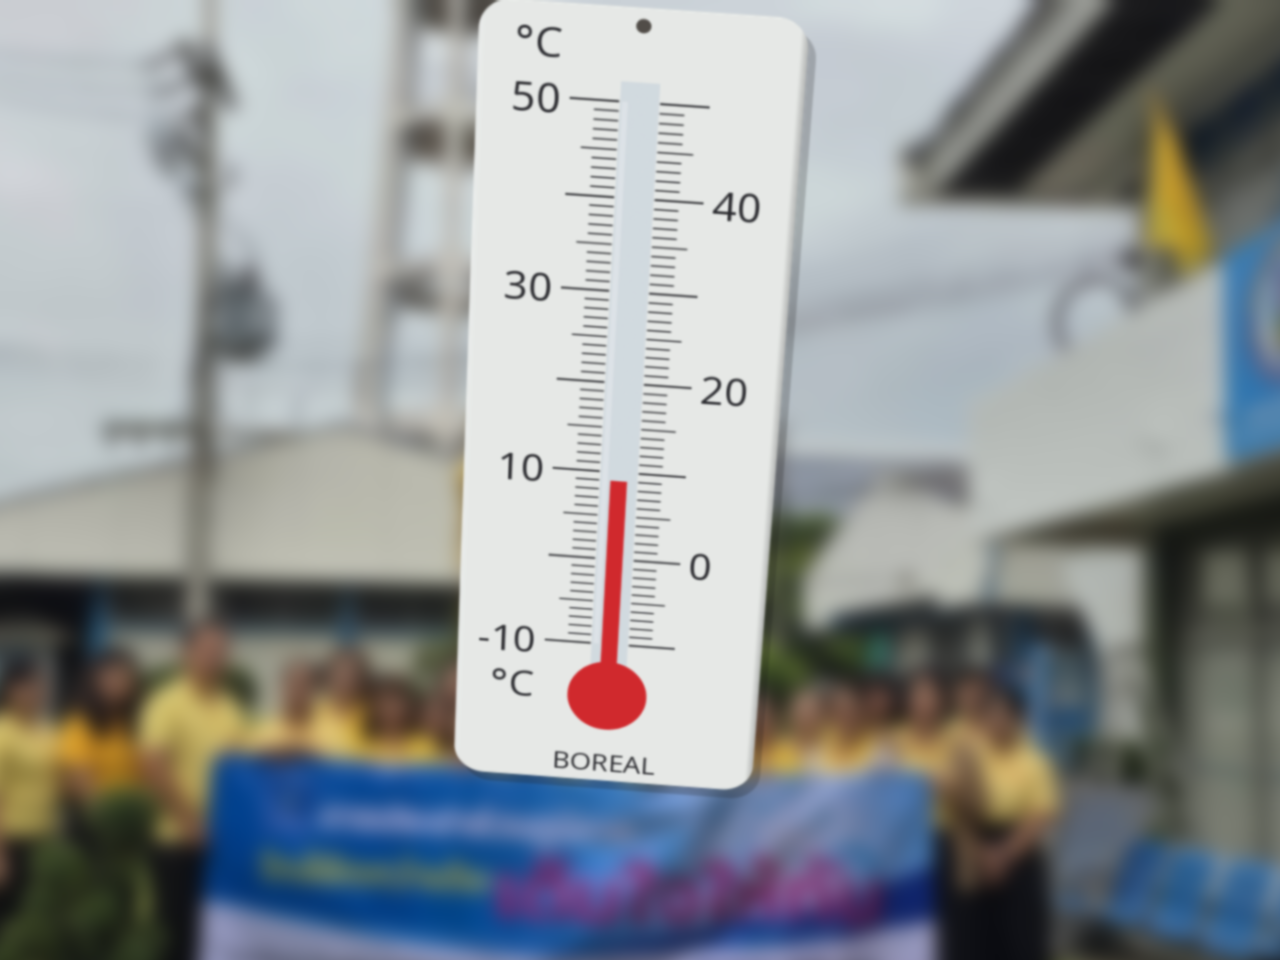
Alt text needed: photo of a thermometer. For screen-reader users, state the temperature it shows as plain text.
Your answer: 9 °C
